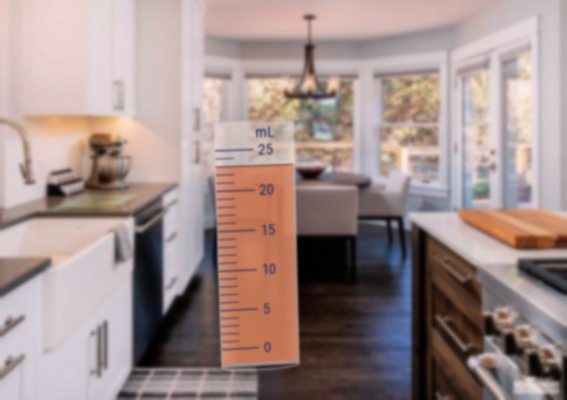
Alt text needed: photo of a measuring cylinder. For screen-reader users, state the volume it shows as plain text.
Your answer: 23 mL
